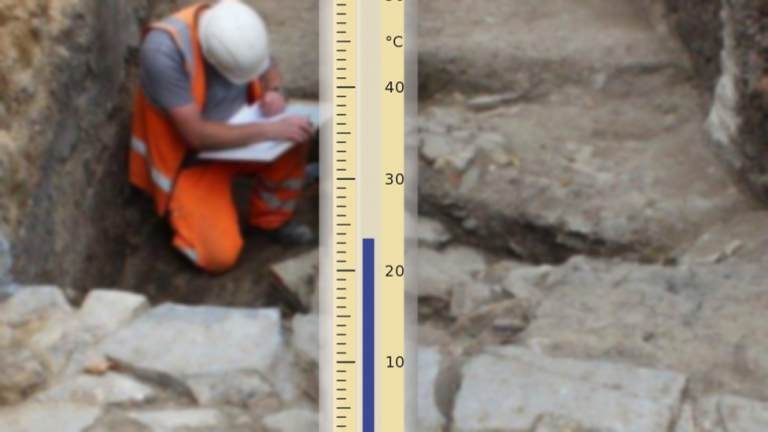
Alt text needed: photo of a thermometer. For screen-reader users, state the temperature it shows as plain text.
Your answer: 23.5 °C
